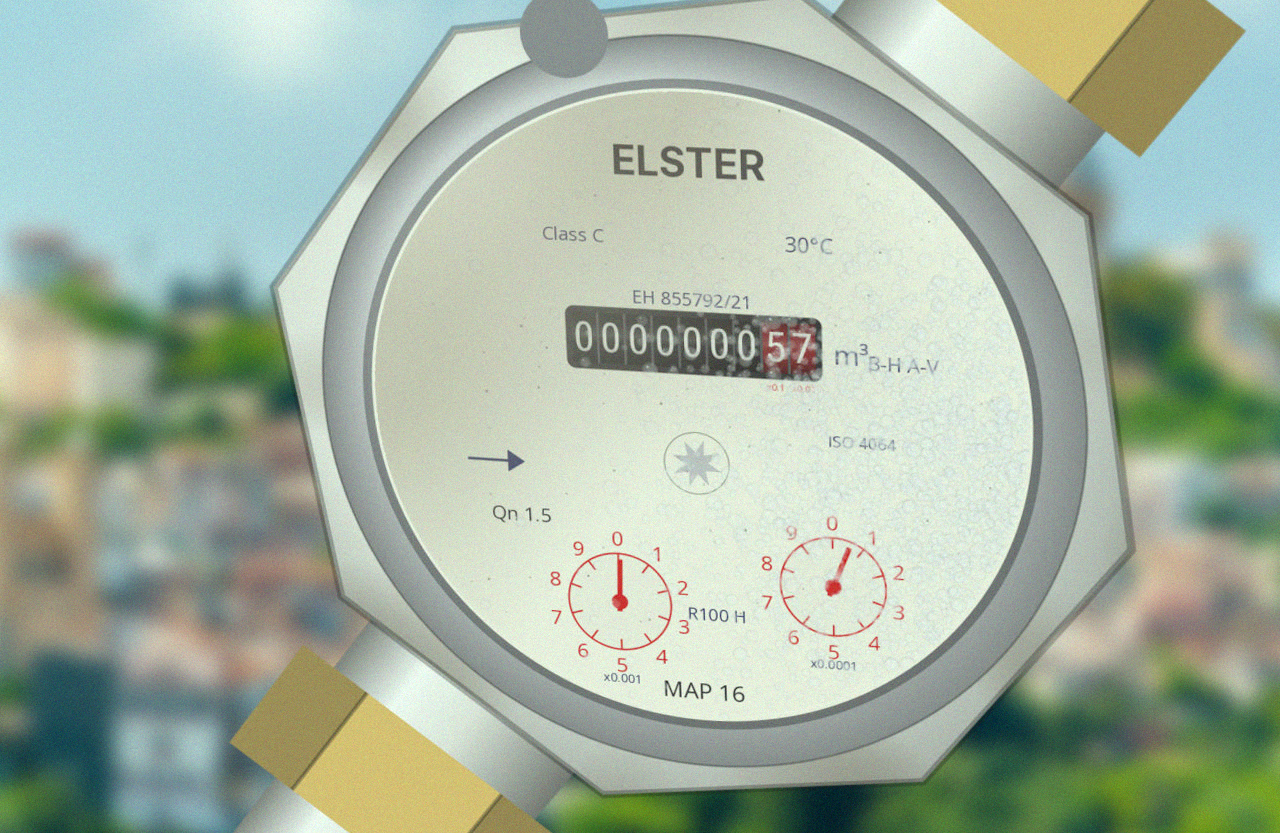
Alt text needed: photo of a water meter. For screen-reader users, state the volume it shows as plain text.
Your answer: 0.5700 m³
